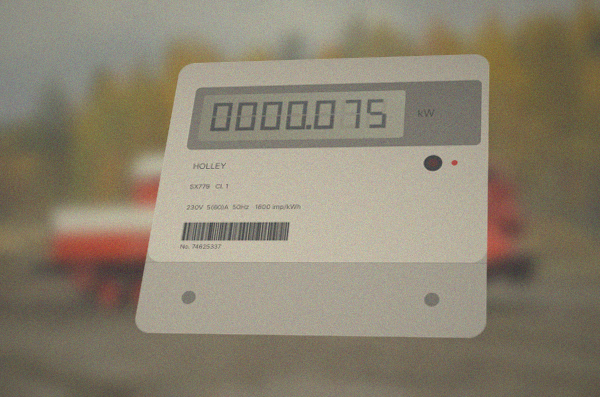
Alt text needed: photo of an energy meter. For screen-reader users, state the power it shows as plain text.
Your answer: 0.075 kW
